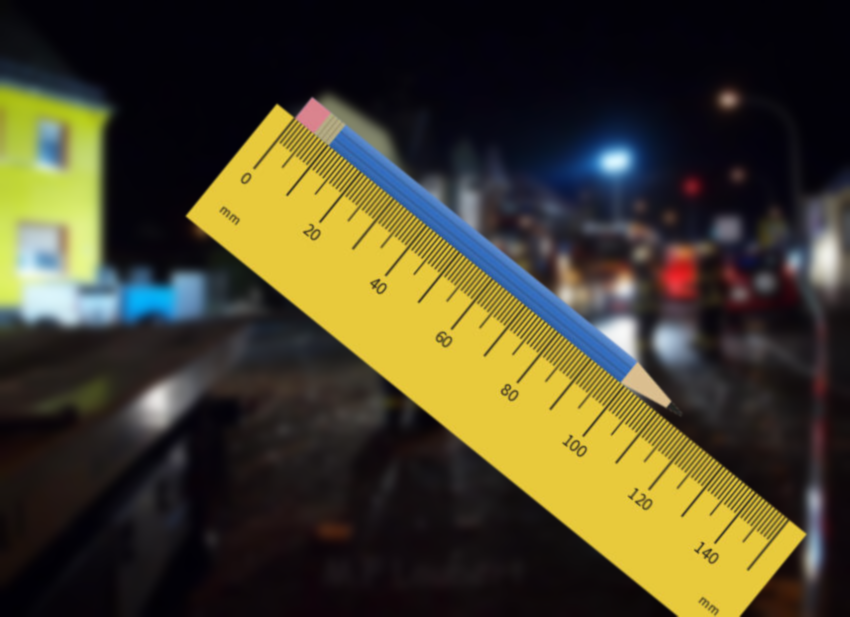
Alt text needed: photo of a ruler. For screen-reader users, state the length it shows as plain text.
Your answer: 115 mm
